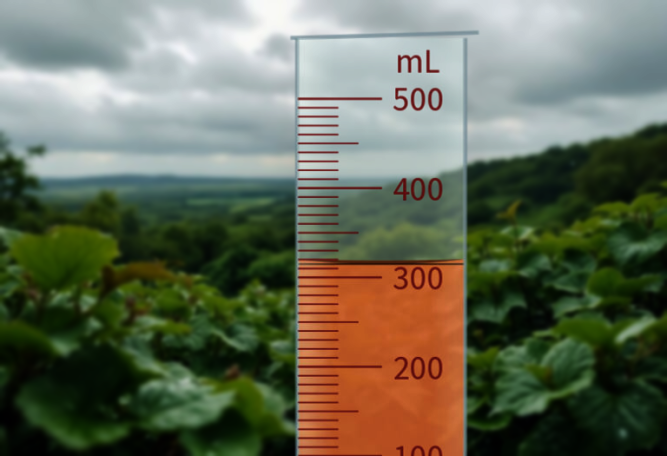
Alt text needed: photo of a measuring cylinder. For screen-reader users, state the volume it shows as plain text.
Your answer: 315 mL
